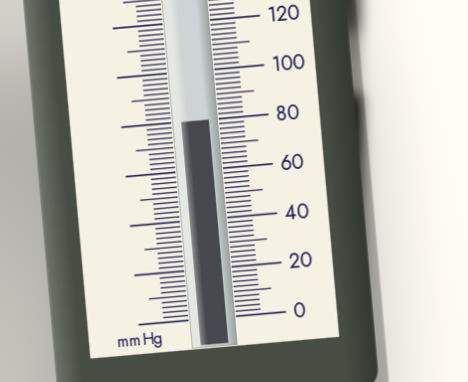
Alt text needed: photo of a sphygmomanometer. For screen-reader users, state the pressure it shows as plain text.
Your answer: 80 mmHg
